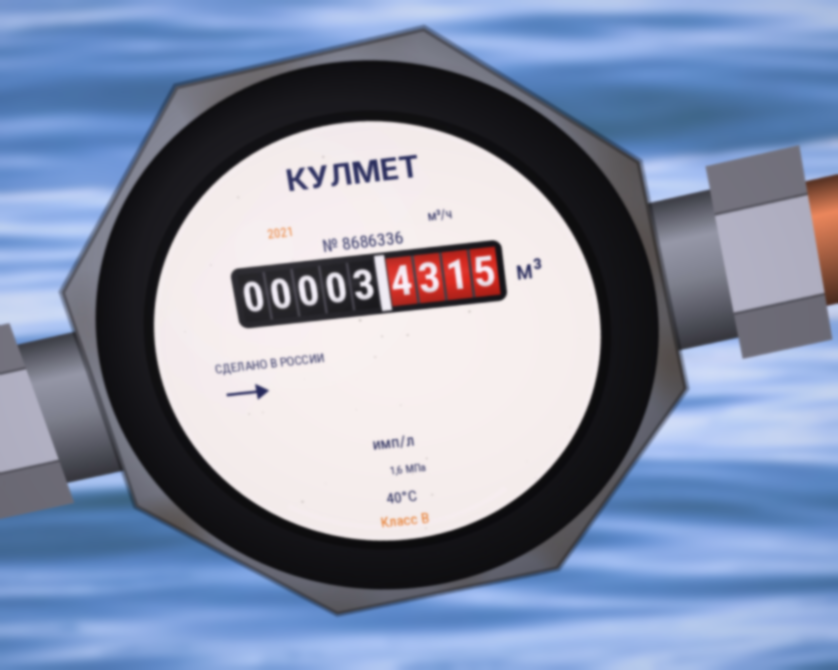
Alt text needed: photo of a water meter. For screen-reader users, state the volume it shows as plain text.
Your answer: 3.4315 m³
